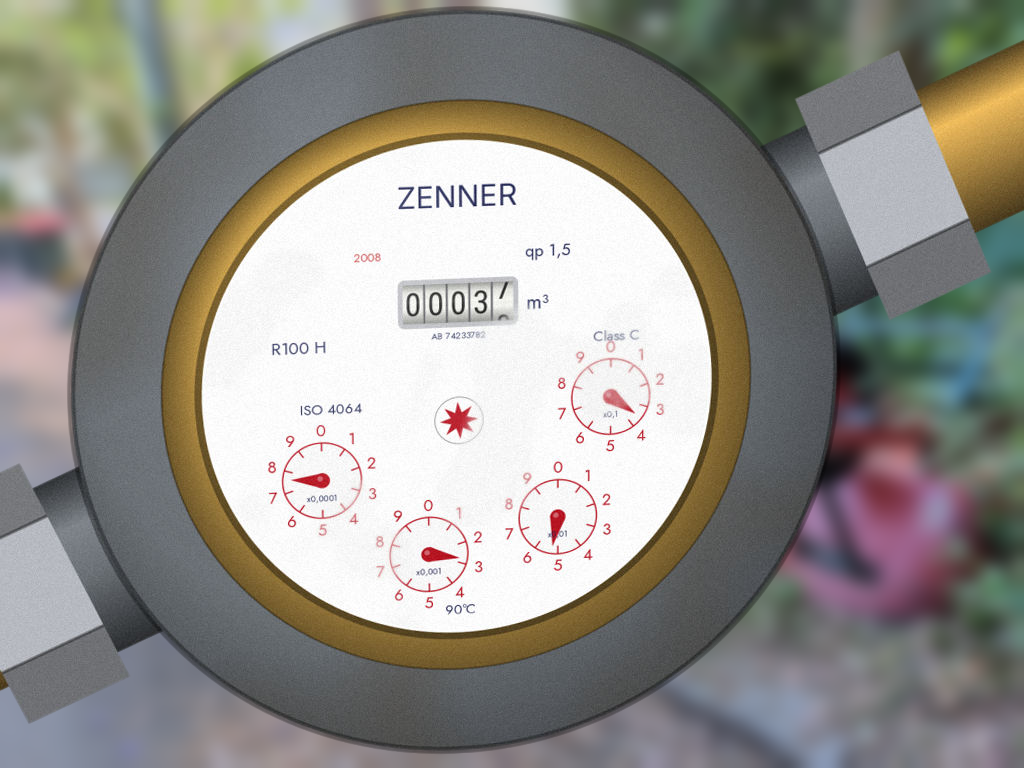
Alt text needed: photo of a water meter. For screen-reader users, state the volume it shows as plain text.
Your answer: 37.3527 m³
